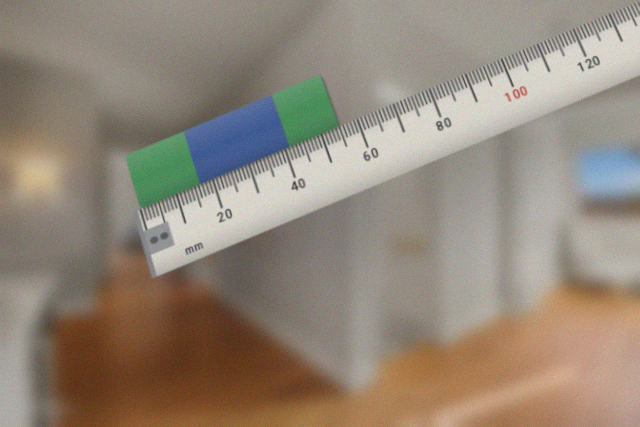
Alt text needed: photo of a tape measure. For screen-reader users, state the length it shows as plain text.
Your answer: 55 mm
